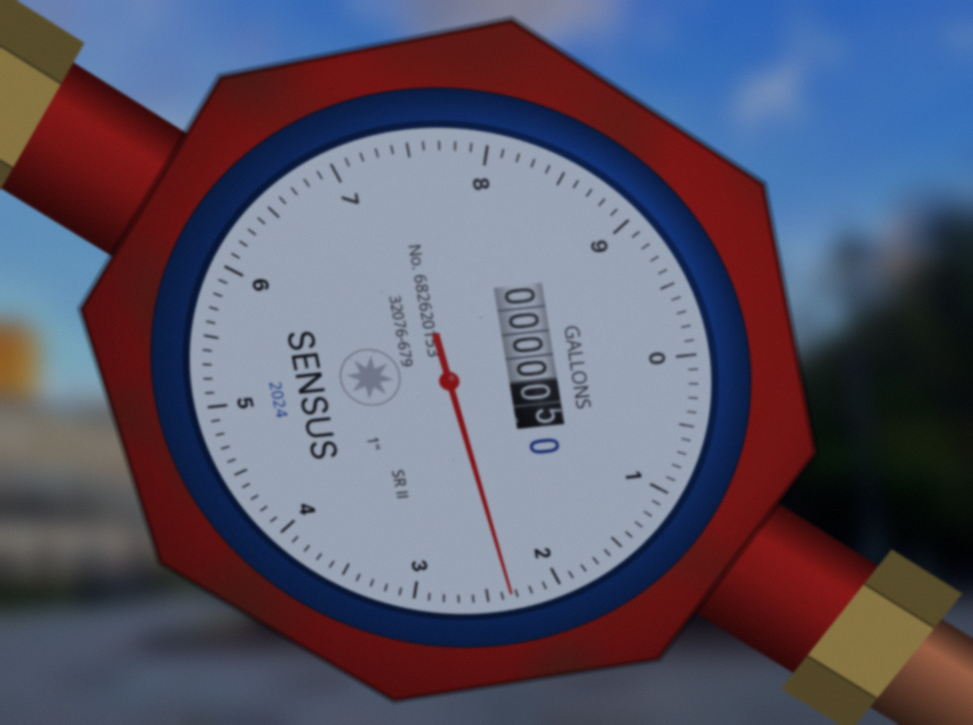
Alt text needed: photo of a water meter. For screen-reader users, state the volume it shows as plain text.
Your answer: 52.3 gal
